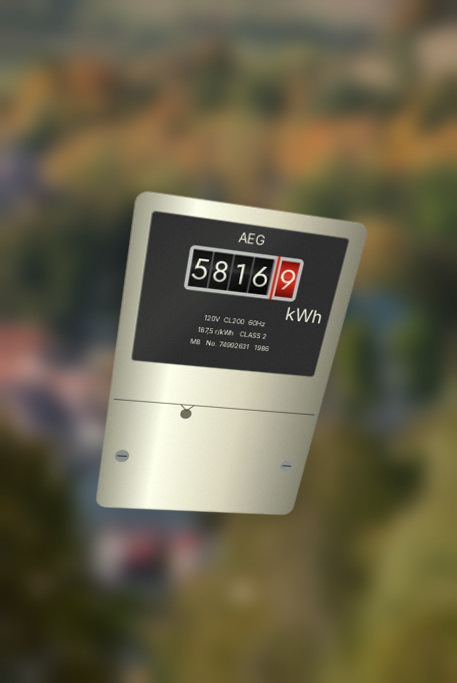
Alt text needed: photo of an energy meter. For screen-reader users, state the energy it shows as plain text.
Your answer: 5816.9 kWh
